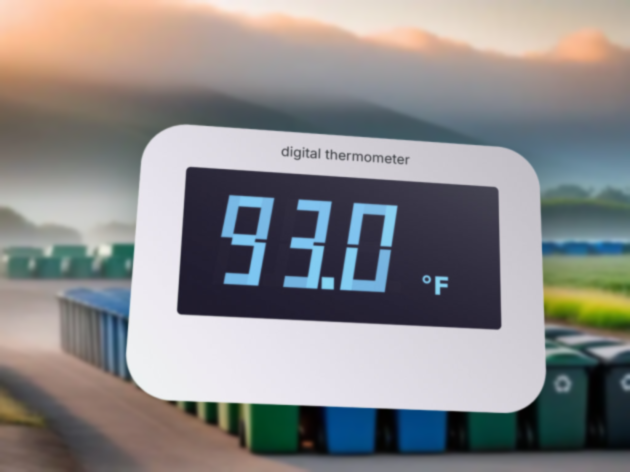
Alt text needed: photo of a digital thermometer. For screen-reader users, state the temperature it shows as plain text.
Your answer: 93.0 °F
